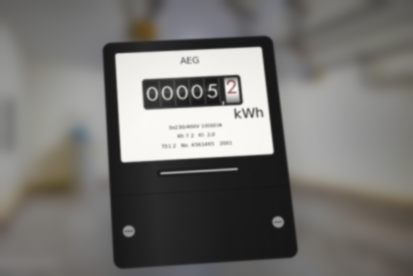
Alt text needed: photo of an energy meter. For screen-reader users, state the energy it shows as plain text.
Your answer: 5.2 kWh
